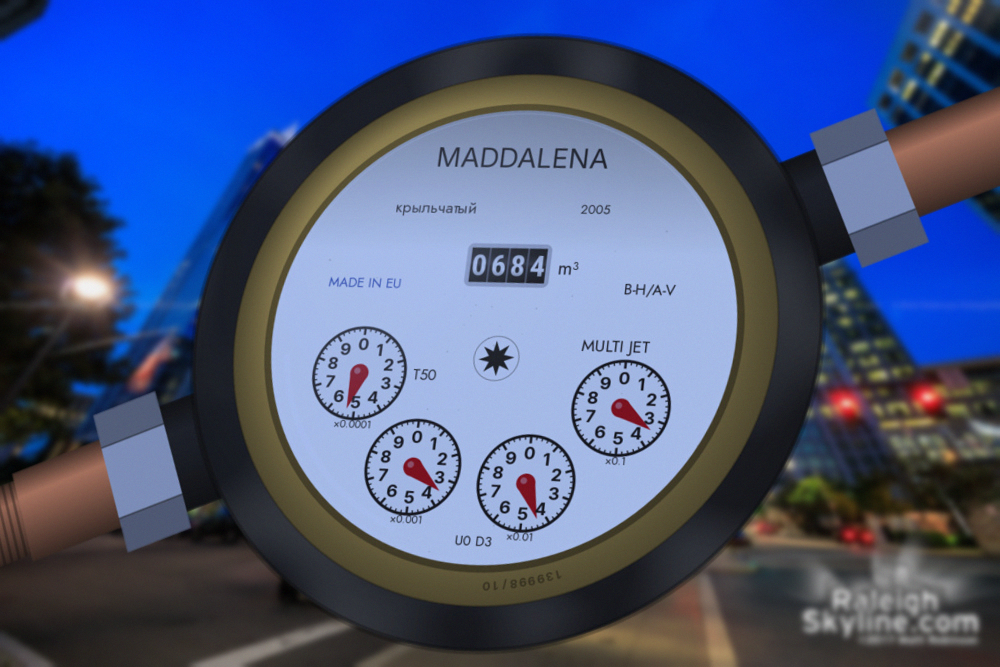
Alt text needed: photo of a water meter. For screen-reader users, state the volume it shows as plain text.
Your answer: 684.3435 m³
